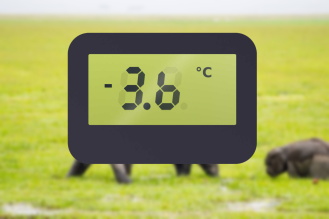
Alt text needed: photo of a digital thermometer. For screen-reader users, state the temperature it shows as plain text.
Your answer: -3.6 °C
